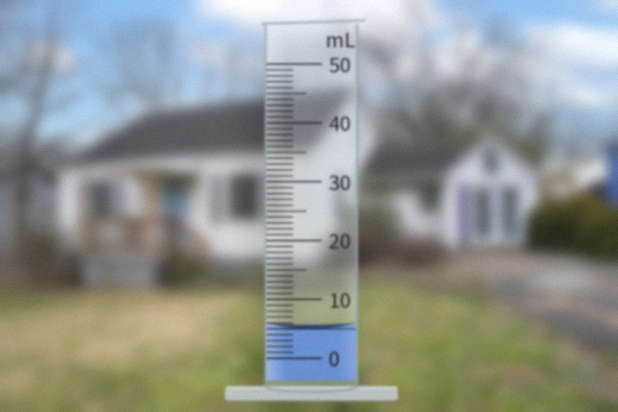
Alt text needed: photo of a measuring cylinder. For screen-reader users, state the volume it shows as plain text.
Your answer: 5 mL
